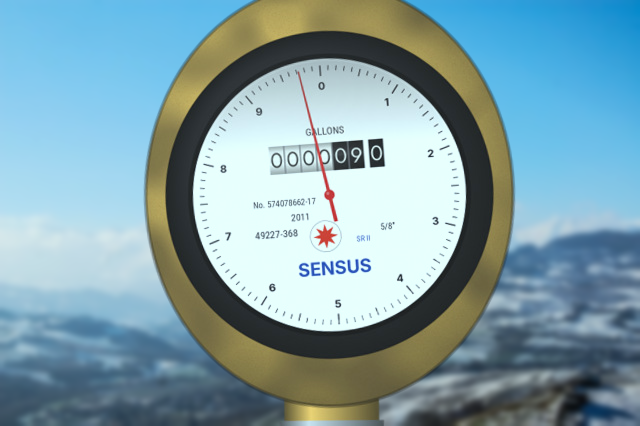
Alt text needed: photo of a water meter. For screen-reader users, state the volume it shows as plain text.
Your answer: 89.7 gal
